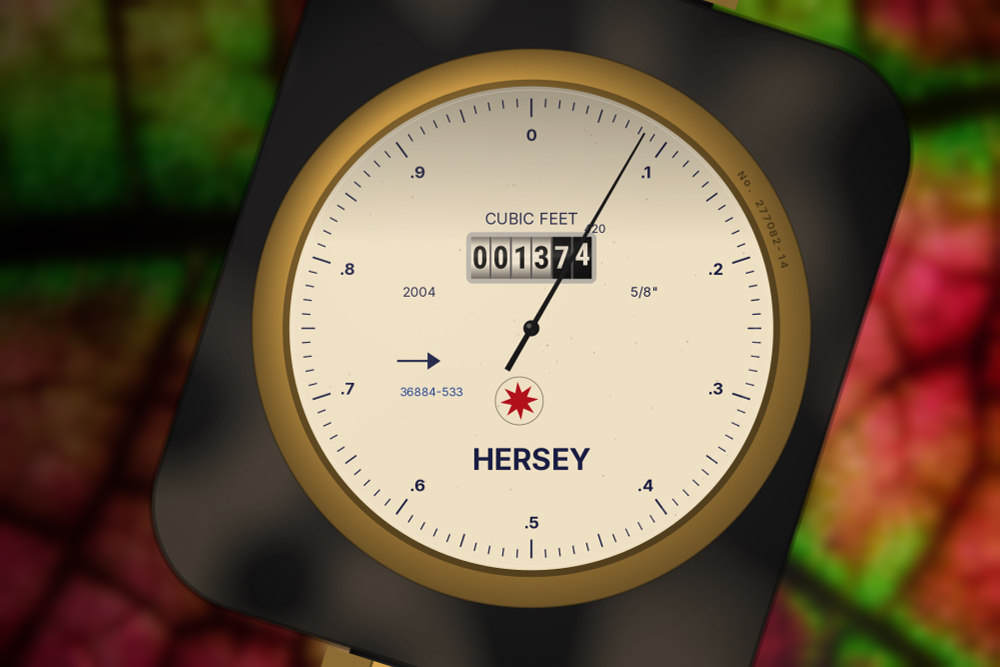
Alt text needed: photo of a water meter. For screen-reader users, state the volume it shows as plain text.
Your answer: 1374.08 ft³
